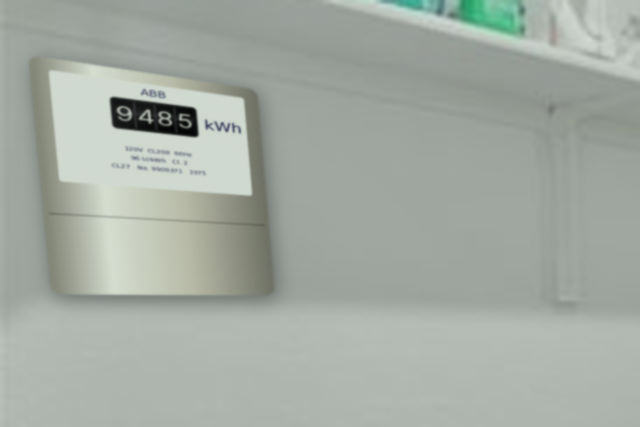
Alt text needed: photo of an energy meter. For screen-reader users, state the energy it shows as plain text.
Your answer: 9485 kWh
